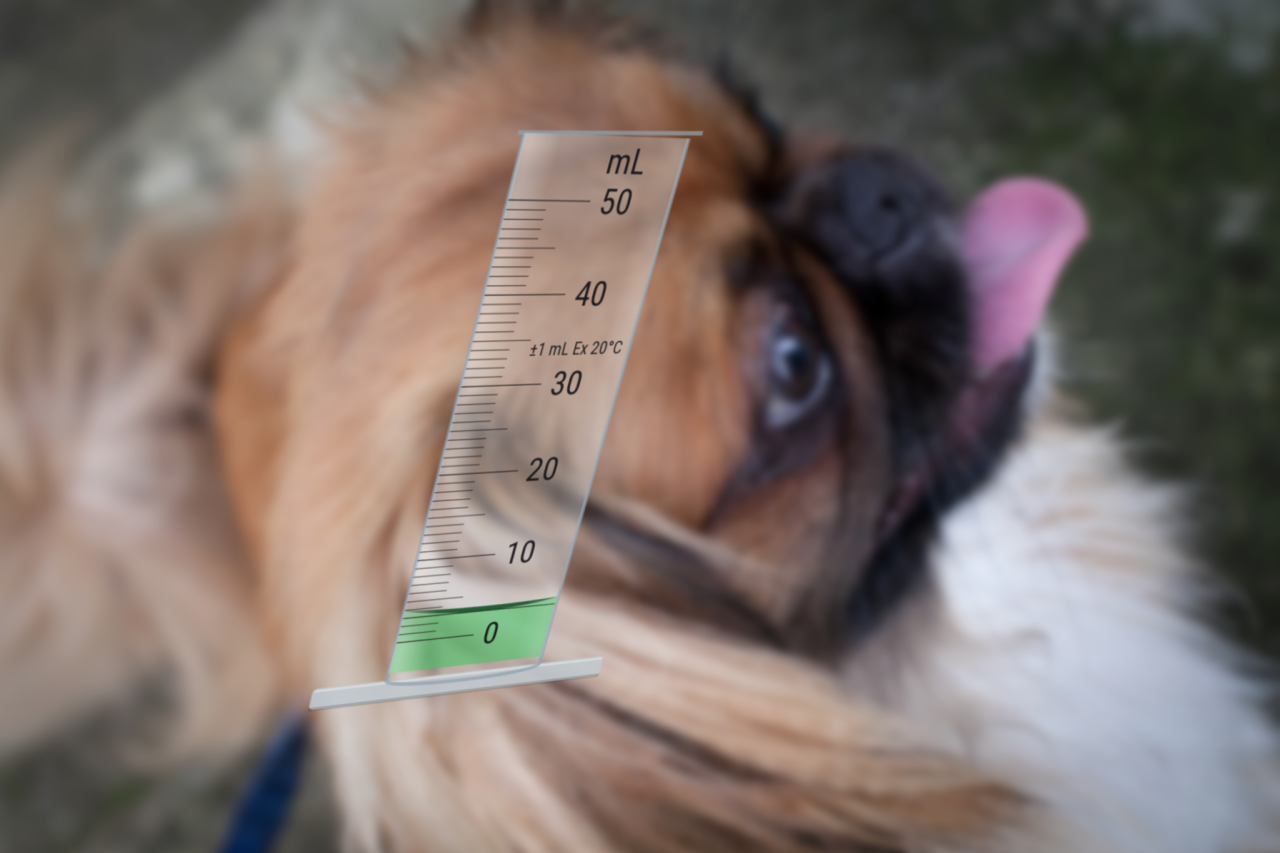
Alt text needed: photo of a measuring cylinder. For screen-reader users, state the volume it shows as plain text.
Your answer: 3 mL
